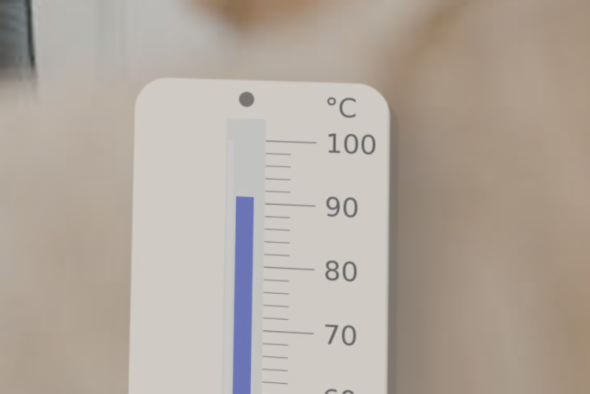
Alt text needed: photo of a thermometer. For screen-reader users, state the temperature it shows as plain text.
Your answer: 91 °C
